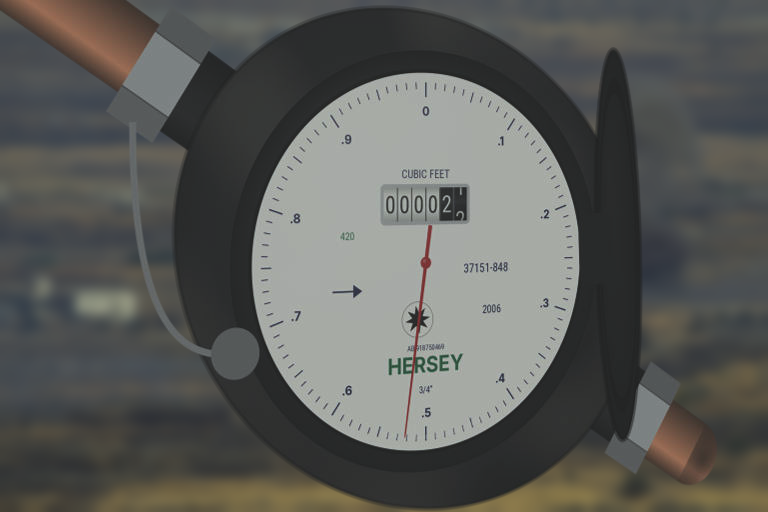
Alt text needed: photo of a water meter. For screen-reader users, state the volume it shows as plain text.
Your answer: 21.52 ft³
